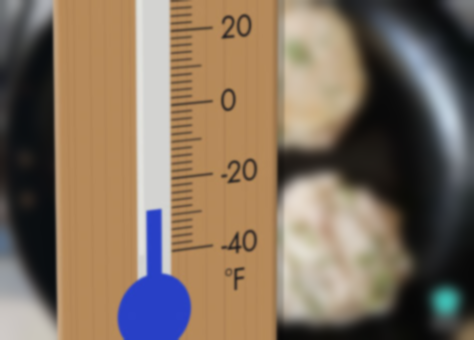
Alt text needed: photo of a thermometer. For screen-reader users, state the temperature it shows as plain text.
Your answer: -28 °F
